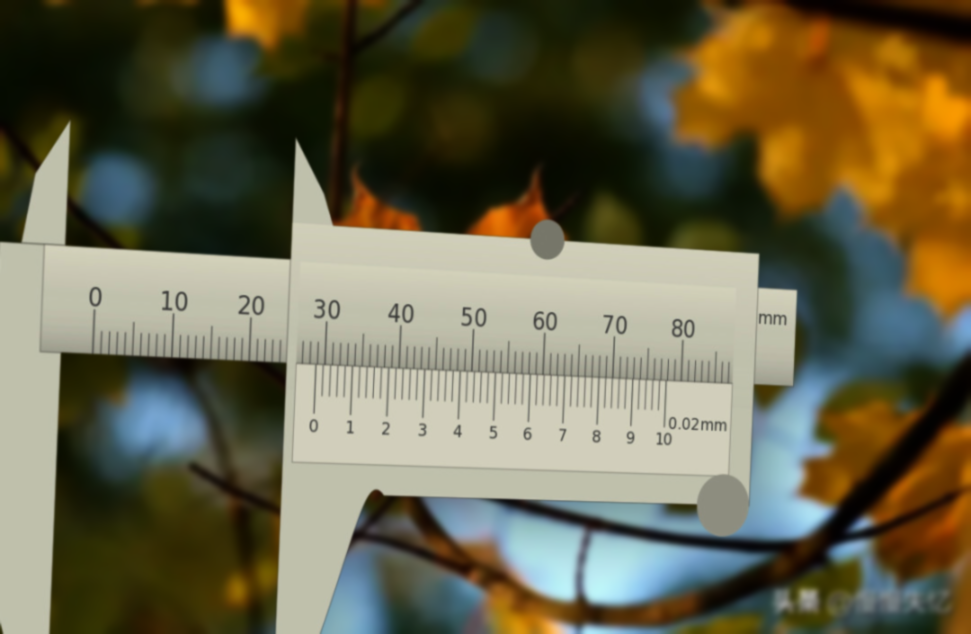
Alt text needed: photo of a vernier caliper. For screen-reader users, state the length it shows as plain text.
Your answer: 28.8 mm
